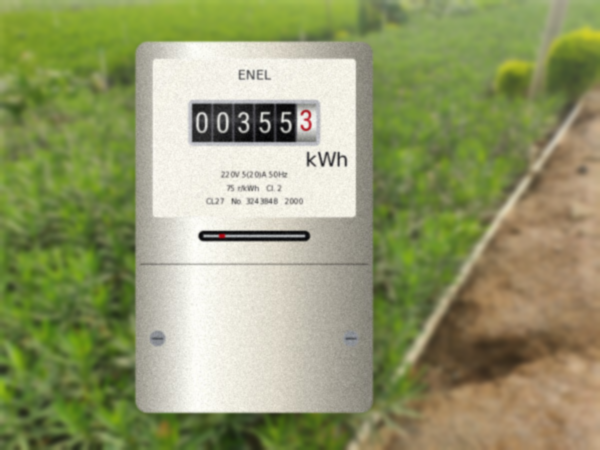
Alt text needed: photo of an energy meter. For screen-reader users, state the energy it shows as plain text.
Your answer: 355.3 kWh
